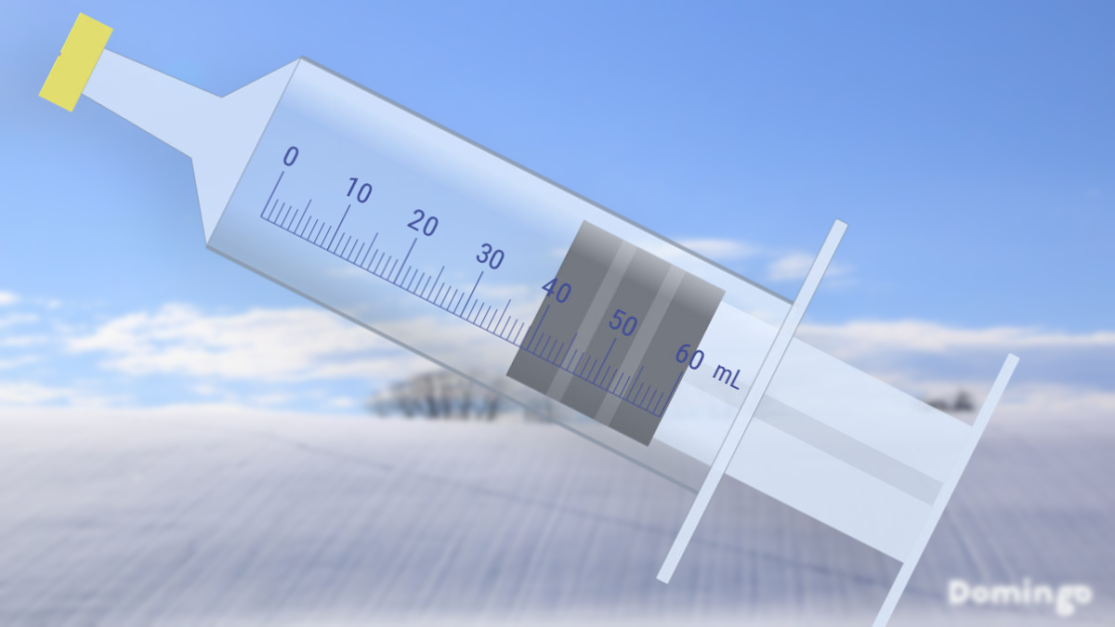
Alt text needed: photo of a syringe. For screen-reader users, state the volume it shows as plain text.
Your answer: 39 mL
